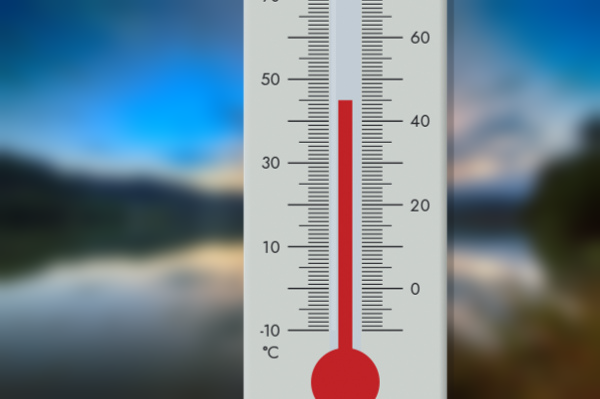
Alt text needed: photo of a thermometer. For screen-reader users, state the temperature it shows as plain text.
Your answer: 45 °C
